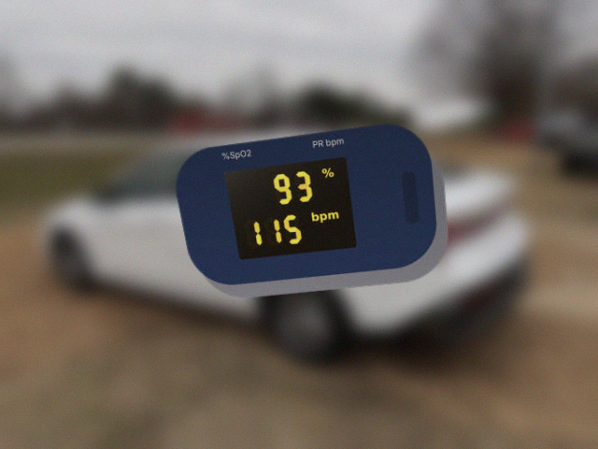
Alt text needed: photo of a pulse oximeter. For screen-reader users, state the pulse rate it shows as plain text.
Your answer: 115 bpm
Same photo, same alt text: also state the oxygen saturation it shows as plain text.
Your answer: 93 %
